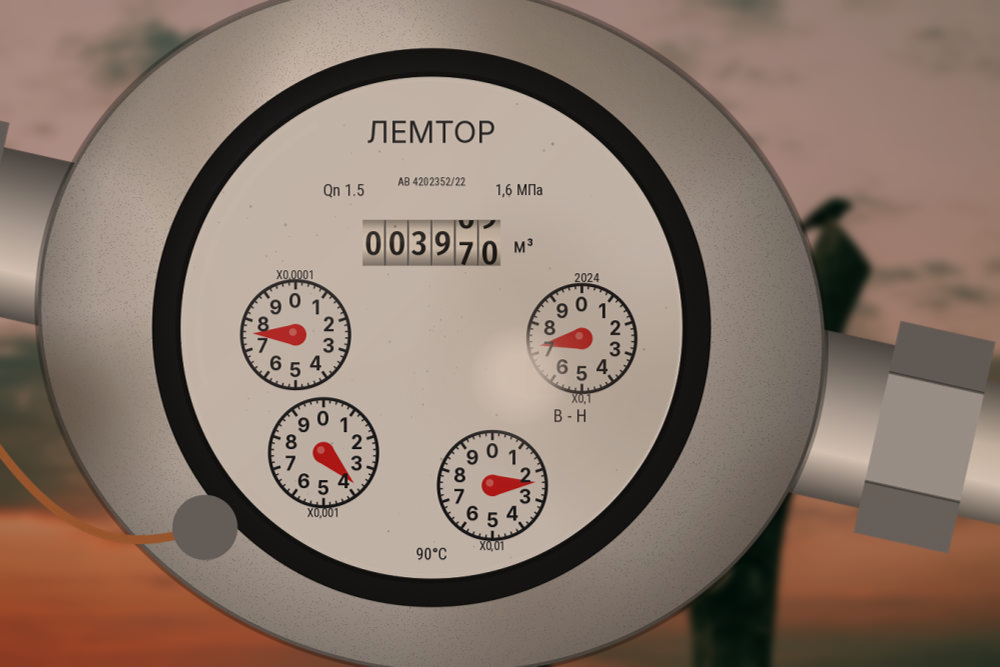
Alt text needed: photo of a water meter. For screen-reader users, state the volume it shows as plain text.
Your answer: 3969.7237 m³
